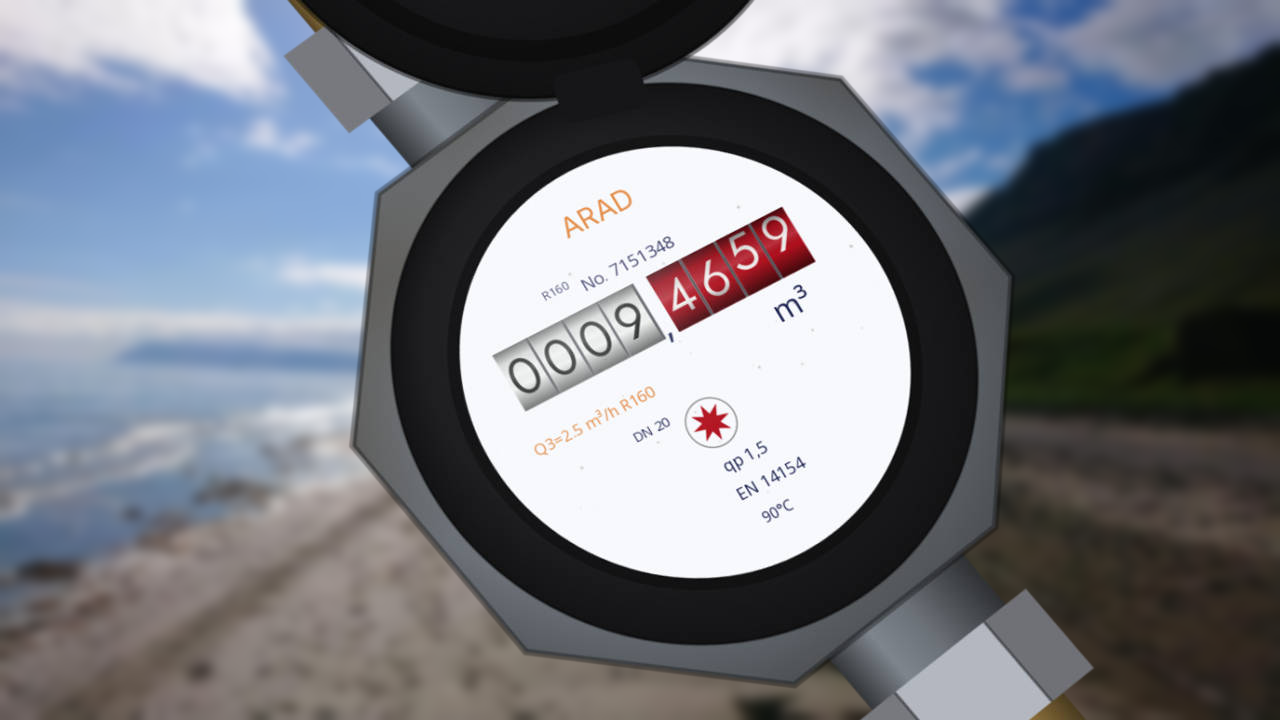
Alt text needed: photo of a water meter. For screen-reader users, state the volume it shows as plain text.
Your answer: 9.4659 m³
